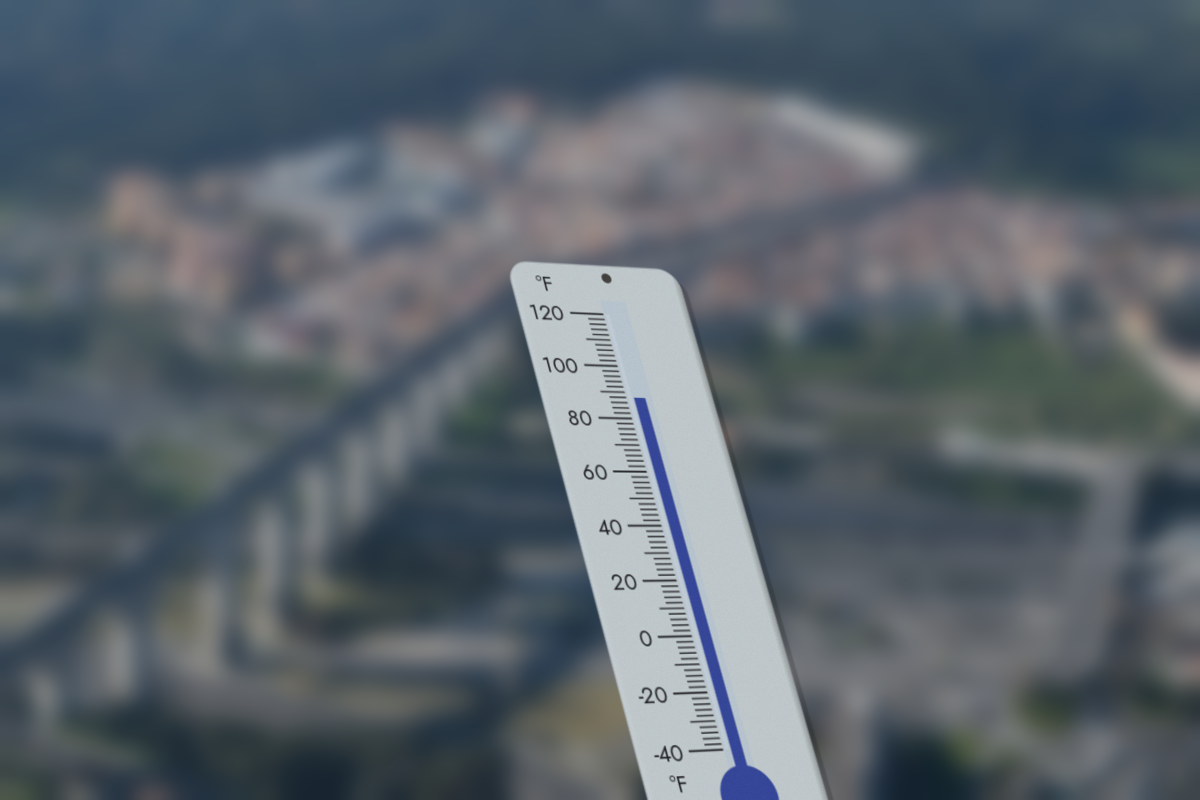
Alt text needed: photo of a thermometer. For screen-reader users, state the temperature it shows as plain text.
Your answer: 88 °F
